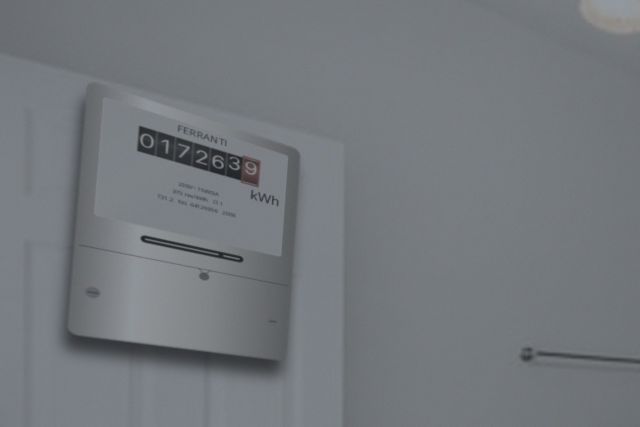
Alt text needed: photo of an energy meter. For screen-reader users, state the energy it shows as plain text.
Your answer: 17263.9 kWh
